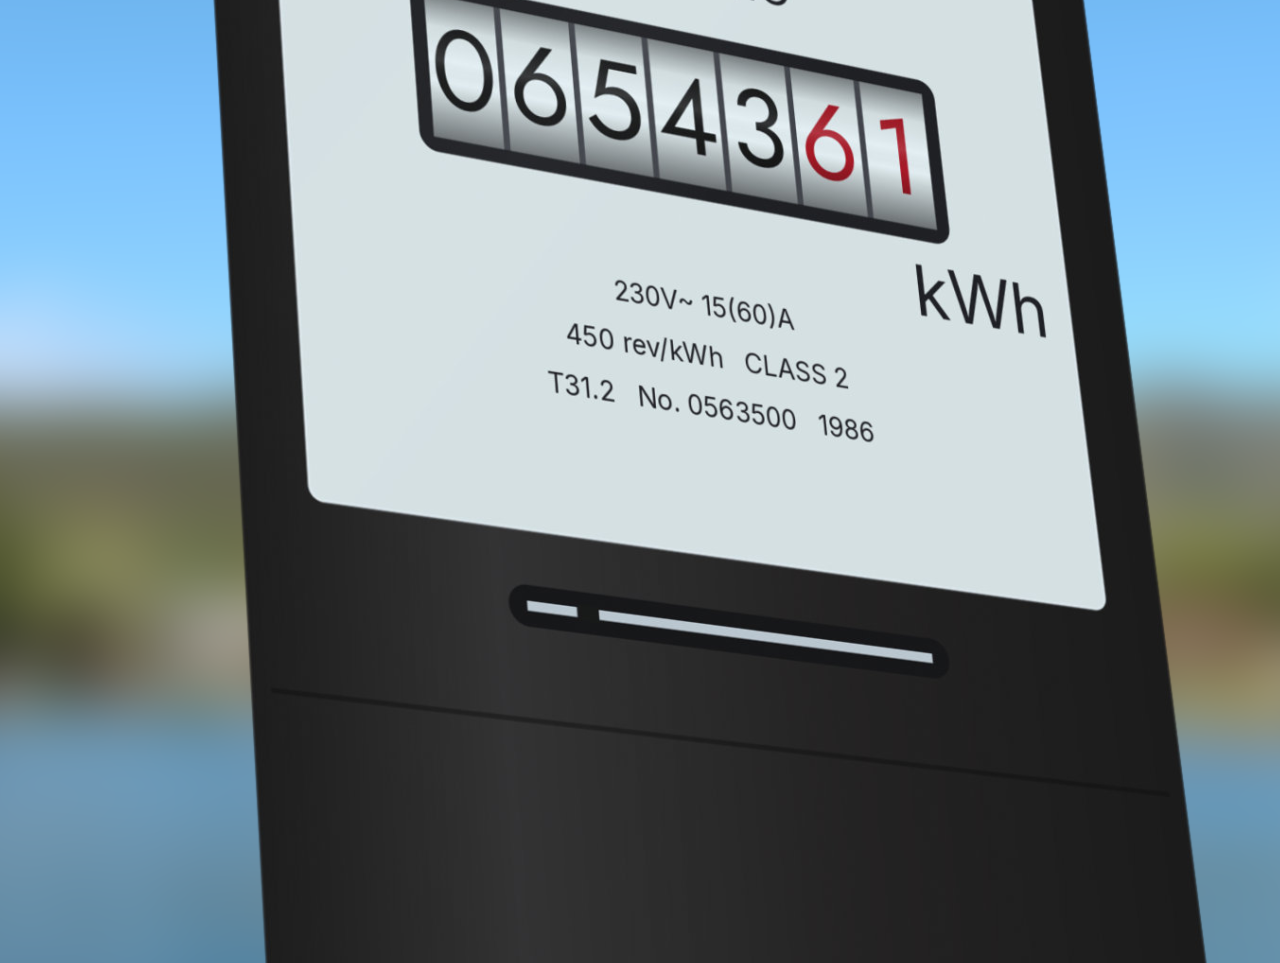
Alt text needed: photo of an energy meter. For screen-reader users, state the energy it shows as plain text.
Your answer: 6543.61 kWh
